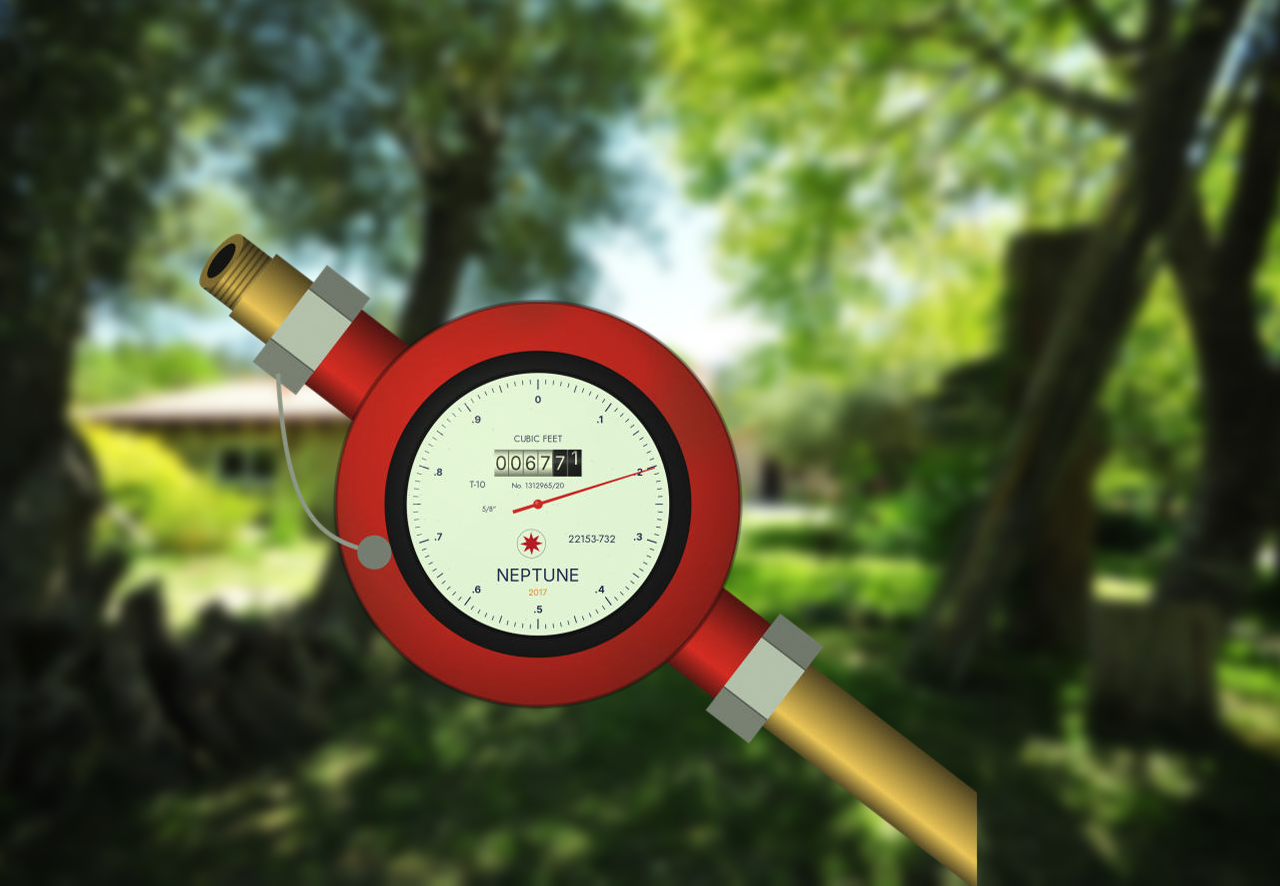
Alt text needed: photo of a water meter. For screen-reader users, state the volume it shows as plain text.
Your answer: 6771.20 ft³
